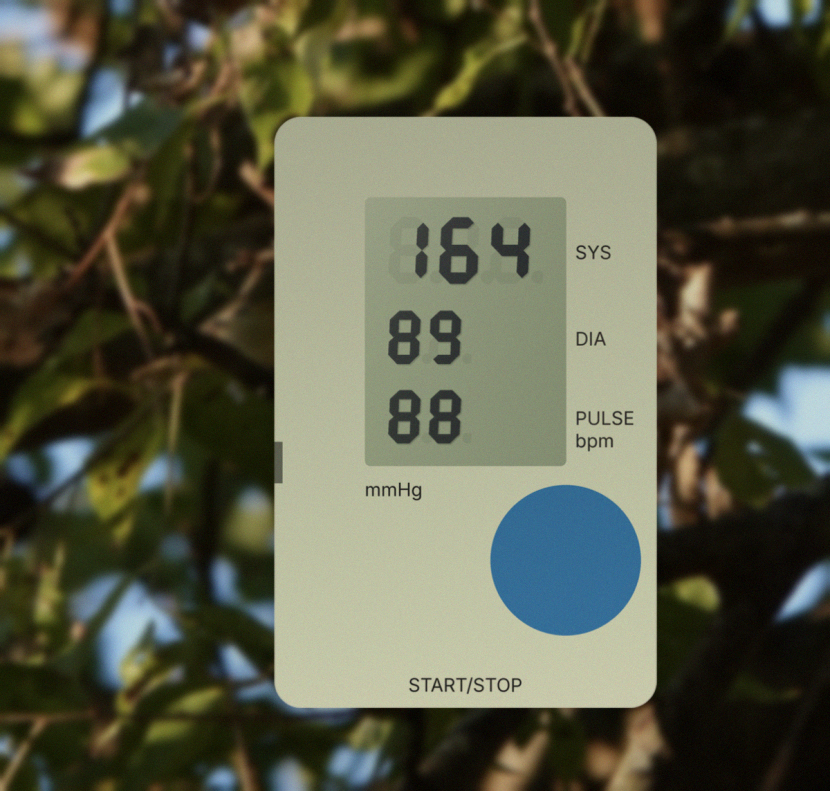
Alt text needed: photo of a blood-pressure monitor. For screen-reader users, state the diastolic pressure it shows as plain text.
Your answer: 89 mmHg
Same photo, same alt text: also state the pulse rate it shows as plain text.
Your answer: 88 bpm
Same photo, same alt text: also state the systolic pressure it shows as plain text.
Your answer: 164 mmHg
